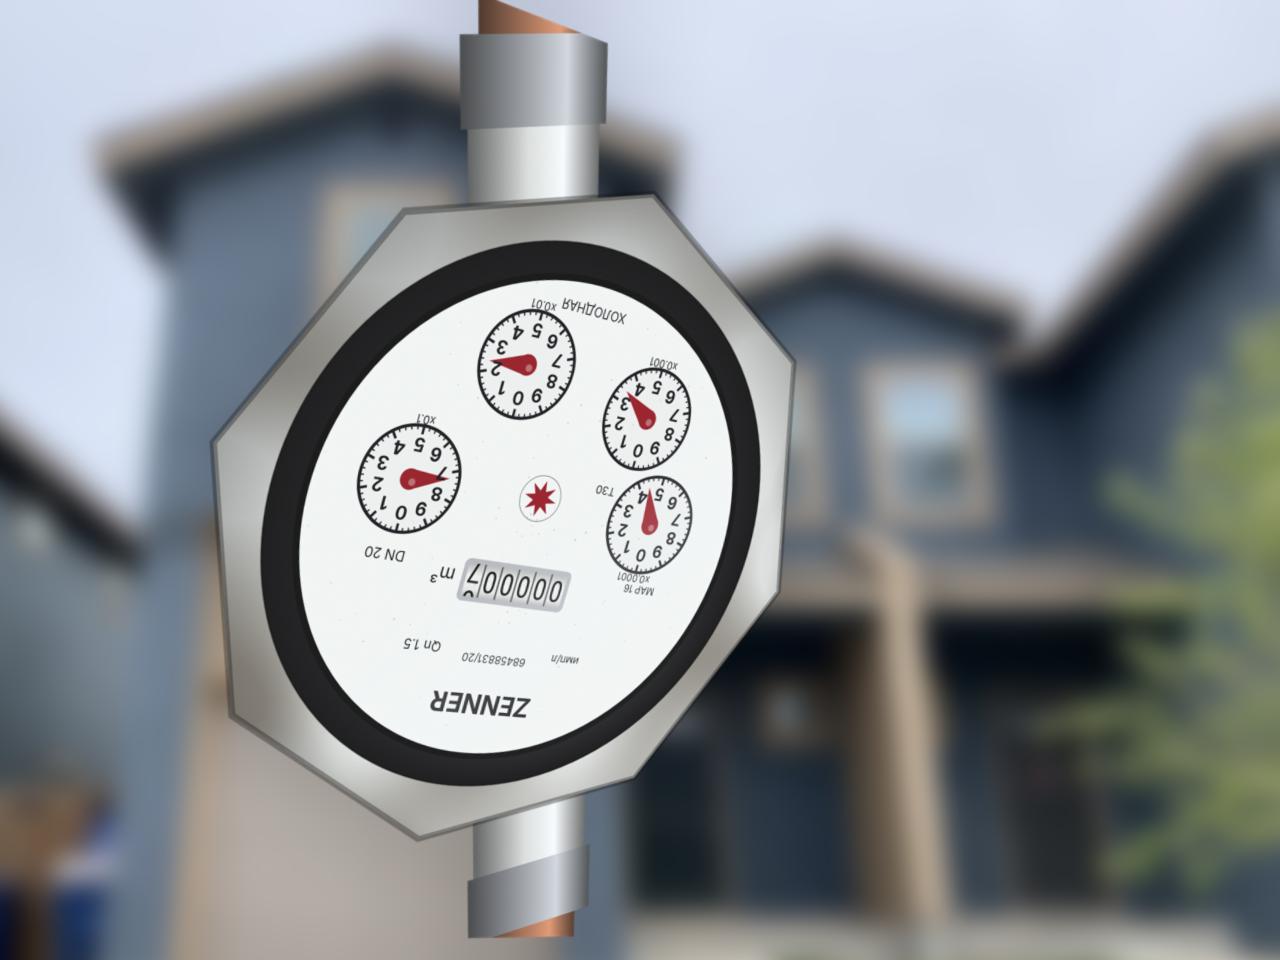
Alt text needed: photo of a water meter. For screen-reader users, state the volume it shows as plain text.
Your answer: 6.7234 m³
